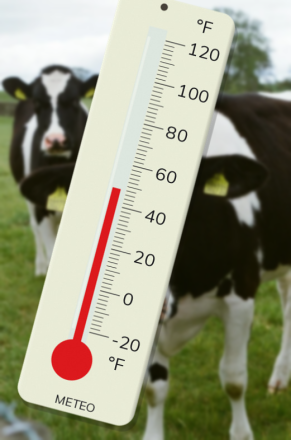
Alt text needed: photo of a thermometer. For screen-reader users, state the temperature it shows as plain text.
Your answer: 48 °F
